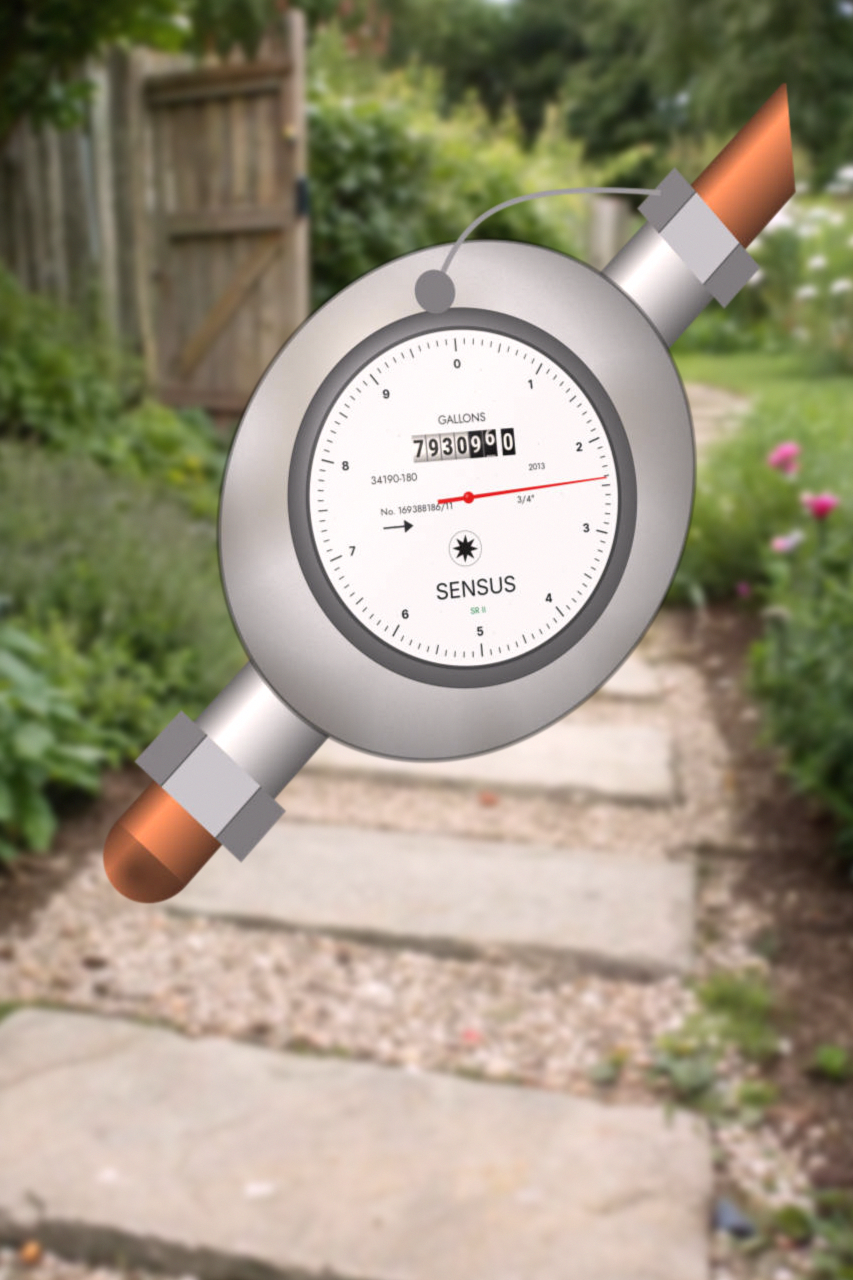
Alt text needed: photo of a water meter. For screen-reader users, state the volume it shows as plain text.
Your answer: 7930962.4 gal
